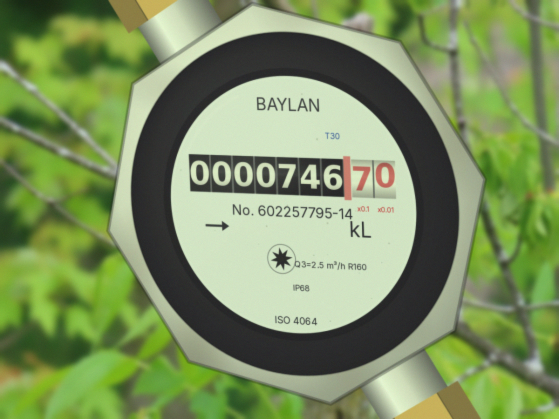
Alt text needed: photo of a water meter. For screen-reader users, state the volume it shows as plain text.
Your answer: 746.70 kL
